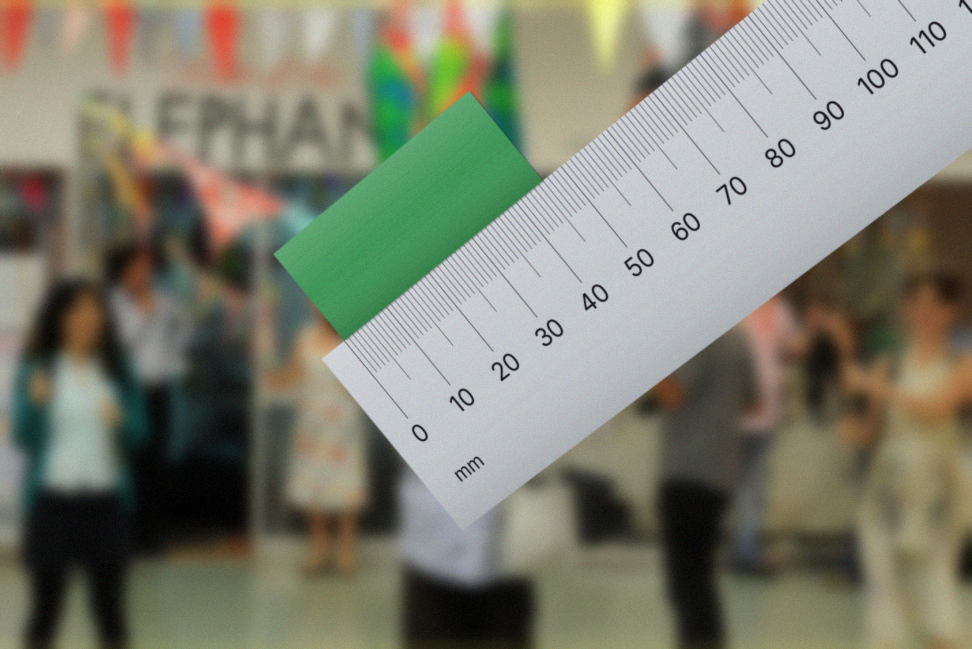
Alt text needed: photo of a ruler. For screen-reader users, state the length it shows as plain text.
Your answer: 46 mm
